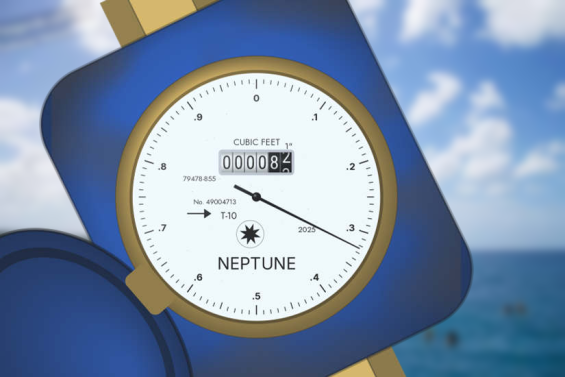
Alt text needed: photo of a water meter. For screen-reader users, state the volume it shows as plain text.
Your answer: 82.32 ft³
